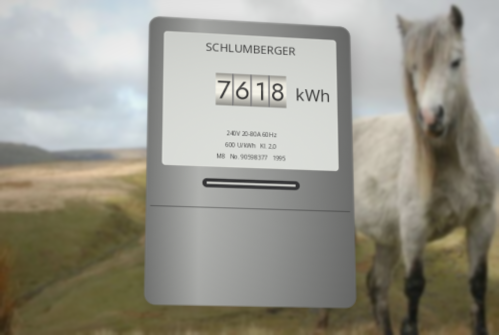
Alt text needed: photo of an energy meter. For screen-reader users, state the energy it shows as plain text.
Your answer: 7618 kWh
